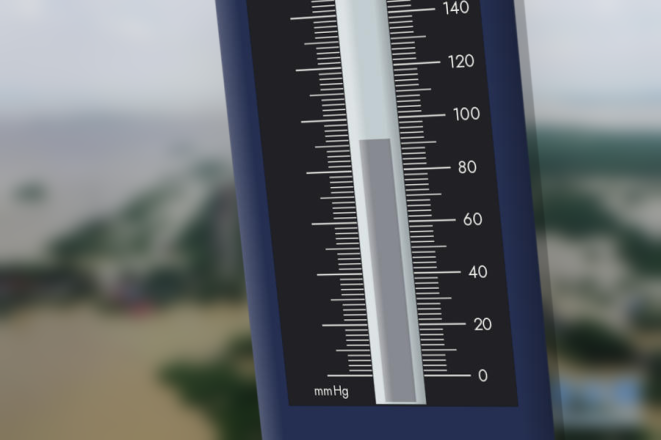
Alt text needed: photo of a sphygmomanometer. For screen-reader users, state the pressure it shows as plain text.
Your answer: 92 mmHg
